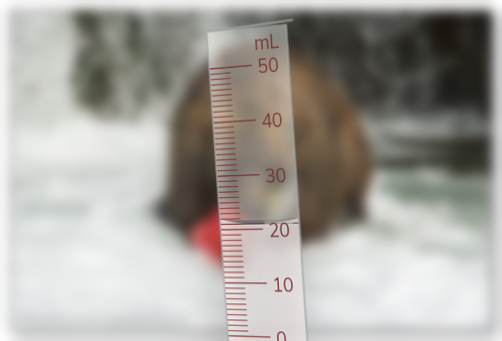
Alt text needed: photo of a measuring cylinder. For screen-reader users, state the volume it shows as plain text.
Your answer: 21 mL
